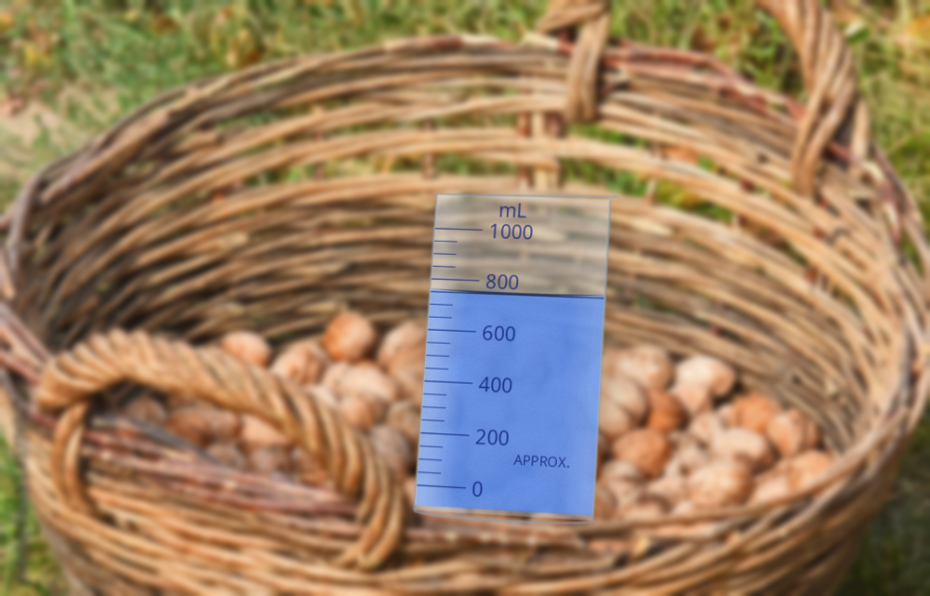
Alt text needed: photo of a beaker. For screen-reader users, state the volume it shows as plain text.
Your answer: 750 mL
